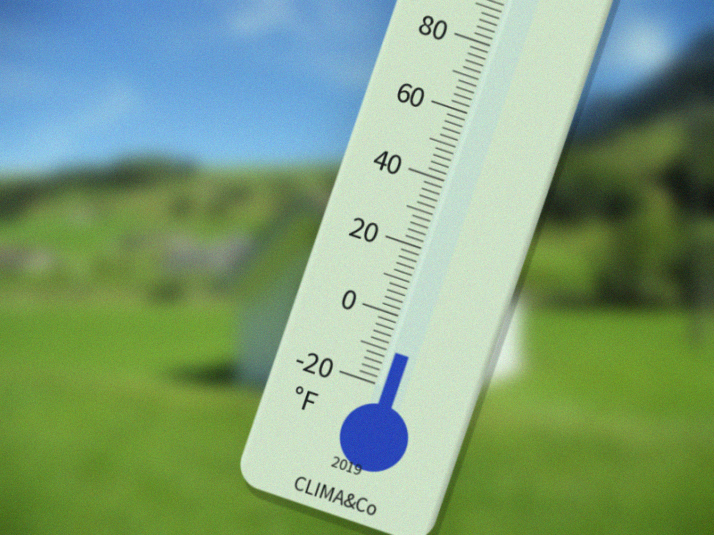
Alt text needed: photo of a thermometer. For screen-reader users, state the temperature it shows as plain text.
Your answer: -10 °F
